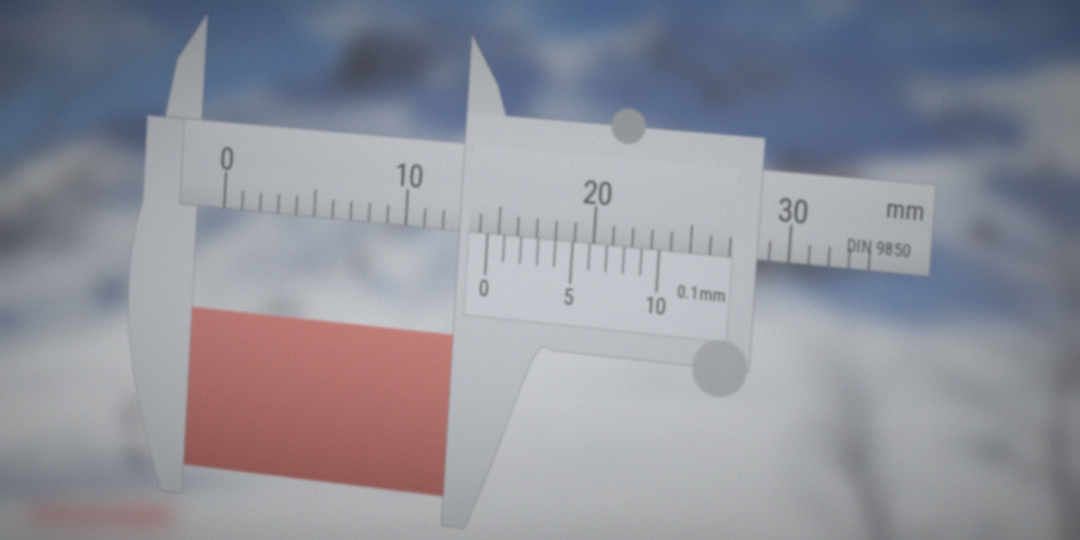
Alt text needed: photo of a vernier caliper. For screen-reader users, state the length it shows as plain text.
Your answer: 14.4 mm
